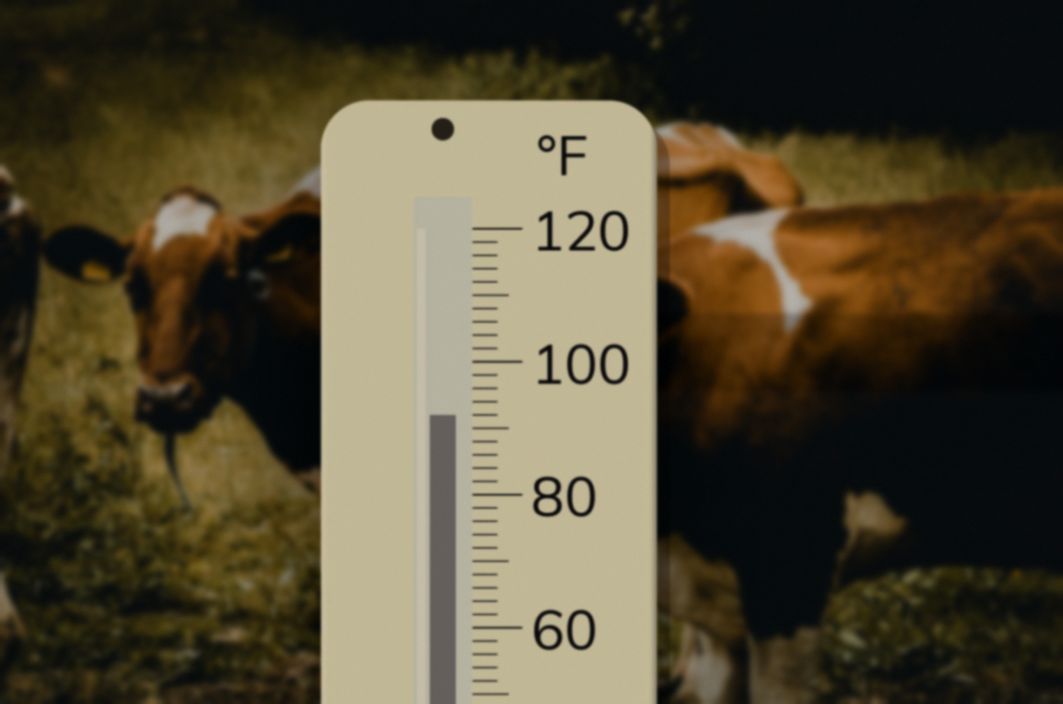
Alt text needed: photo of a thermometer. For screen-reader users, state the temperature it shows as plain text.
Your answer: 92 °F
